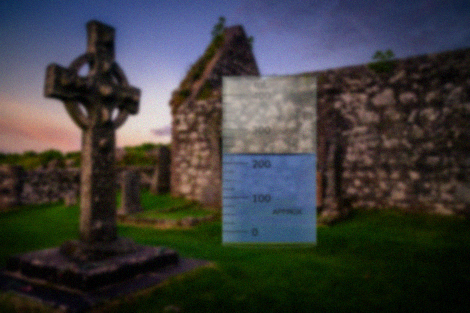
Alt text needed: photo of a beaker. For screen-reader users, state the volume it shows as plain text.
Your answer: 225 mL
